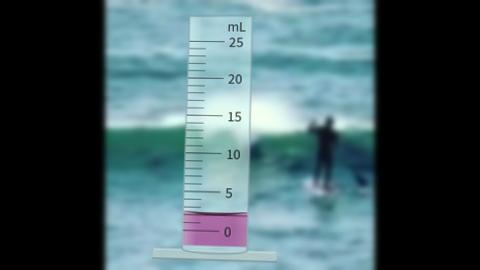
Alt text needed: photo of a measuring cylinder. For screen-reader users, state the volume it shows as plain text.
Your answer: 2 mL
